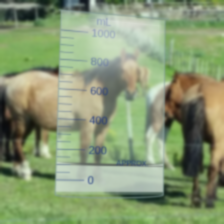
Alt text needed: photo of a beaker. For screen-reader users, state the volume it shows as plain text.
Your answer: 100 mL
